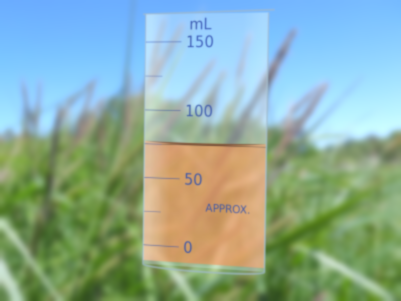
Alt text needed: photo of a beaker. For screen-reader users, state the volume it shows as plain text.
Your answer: 75 mL
